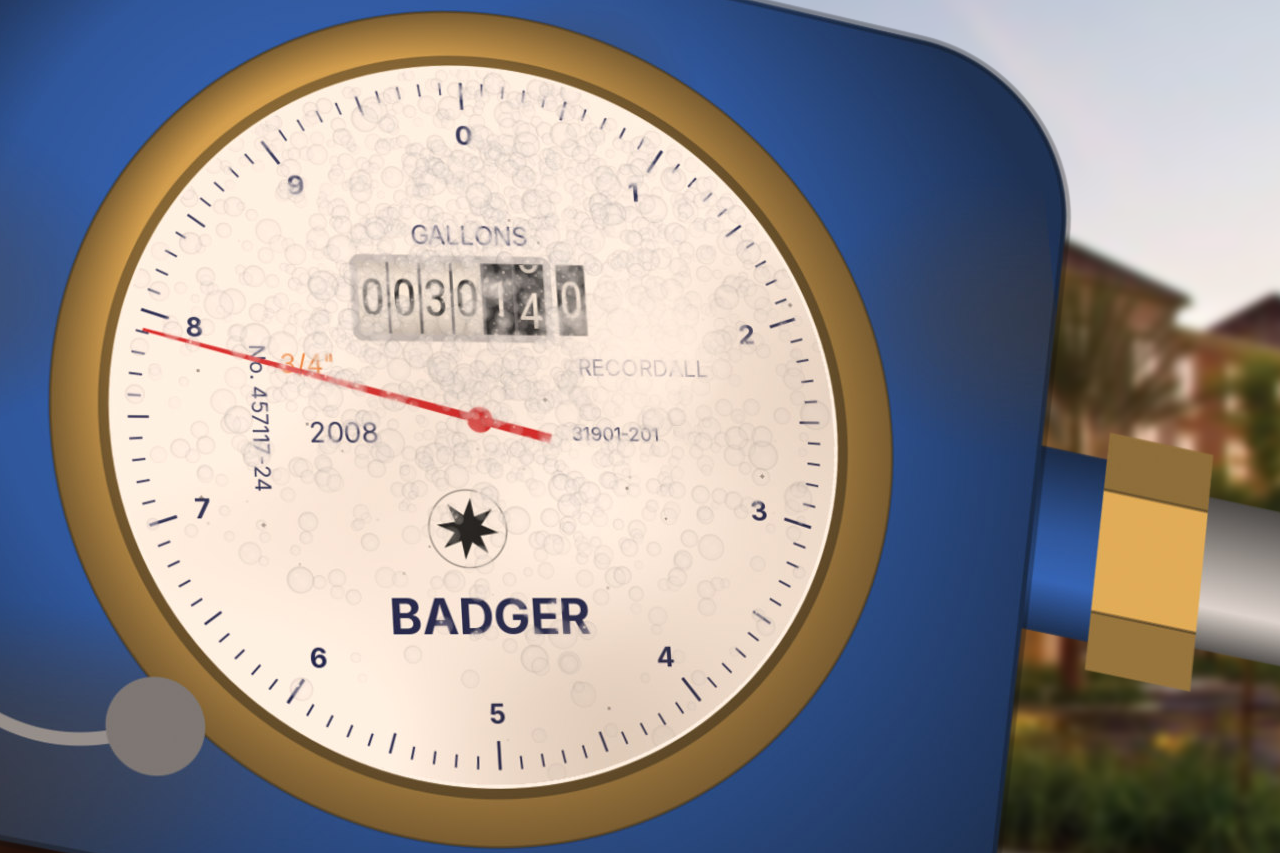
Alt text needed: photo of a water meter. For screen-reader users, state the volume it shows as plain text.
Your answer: 30137.9 gal
